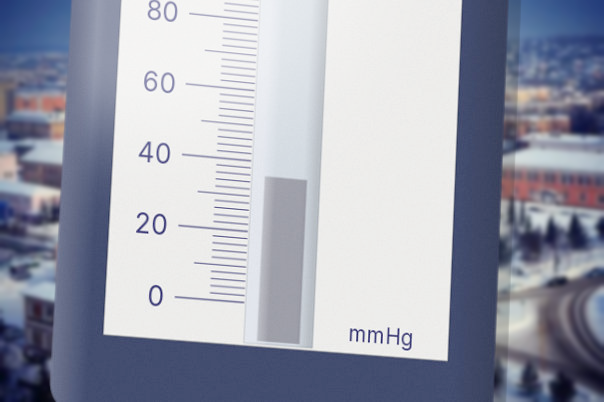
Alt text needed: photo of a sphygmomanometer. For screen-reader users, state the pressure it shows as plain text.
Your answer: 36 mmHg
